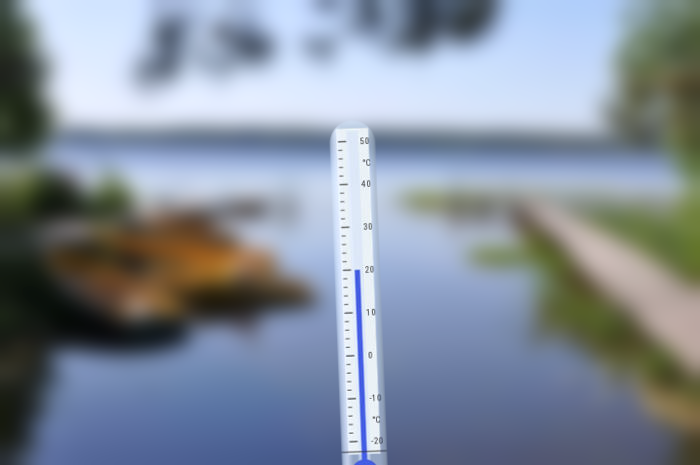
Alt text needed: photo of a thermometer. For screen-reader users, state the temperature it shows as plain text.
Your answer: 20 °C
